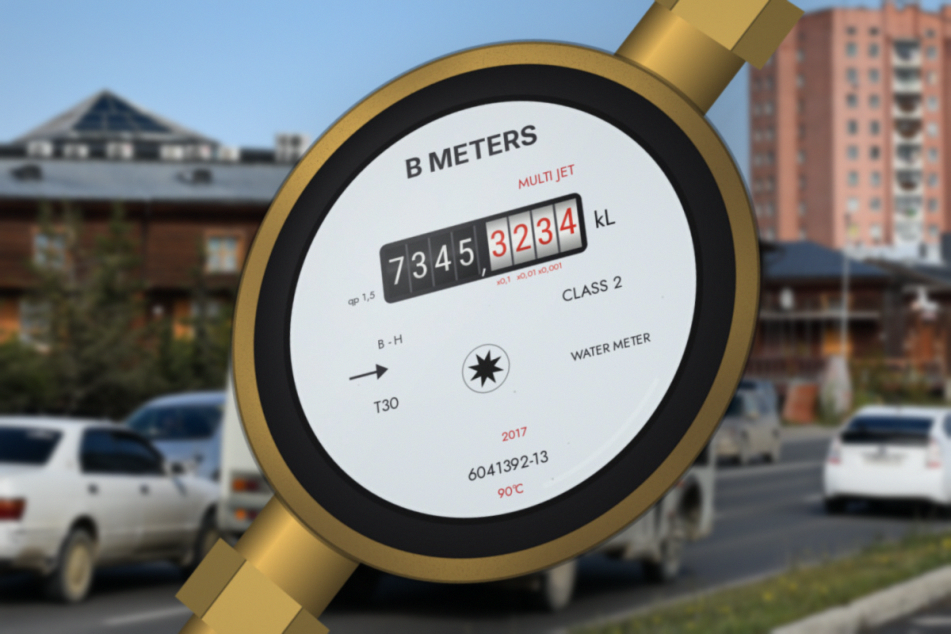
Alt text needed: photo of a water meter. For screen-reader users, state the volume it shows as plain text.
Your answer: 7345.3234 kL
